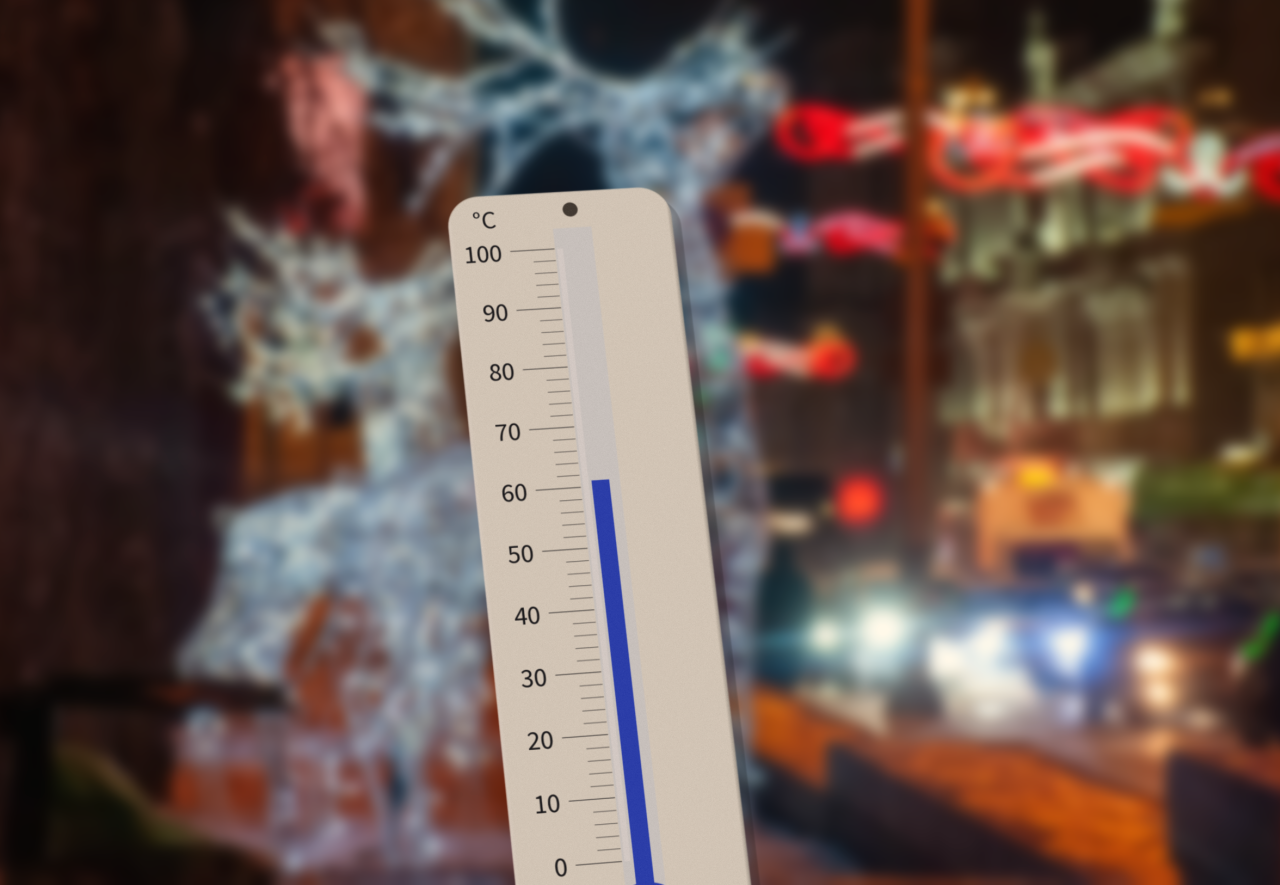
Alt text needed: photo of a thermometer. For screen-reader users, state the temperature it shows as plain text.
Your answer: 61 °C
